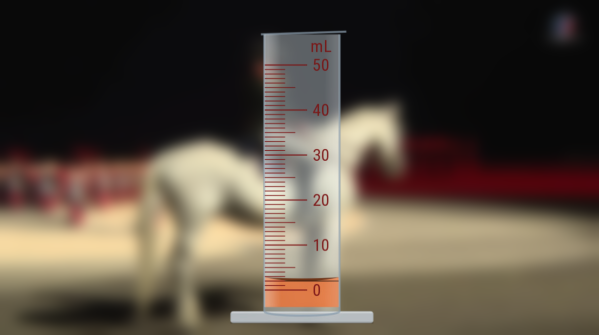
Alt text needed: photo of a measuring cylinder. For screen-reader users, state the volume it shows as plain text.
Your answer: 2 mL
